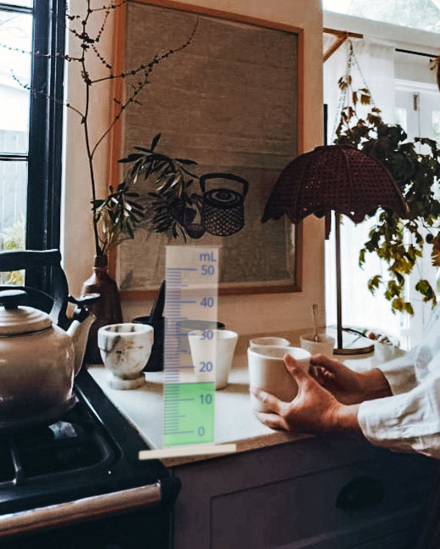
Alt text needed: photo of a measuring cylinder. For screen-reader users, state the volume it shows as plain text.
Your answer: 15 mL
